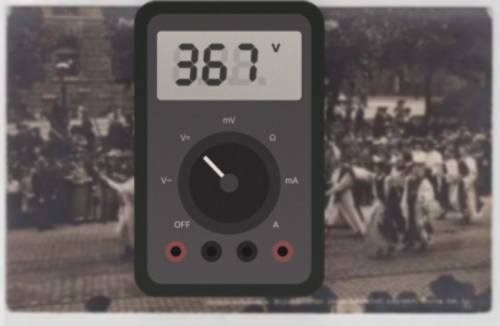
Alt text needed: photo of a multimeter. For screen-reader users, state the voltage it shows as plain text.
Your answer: 367 V
